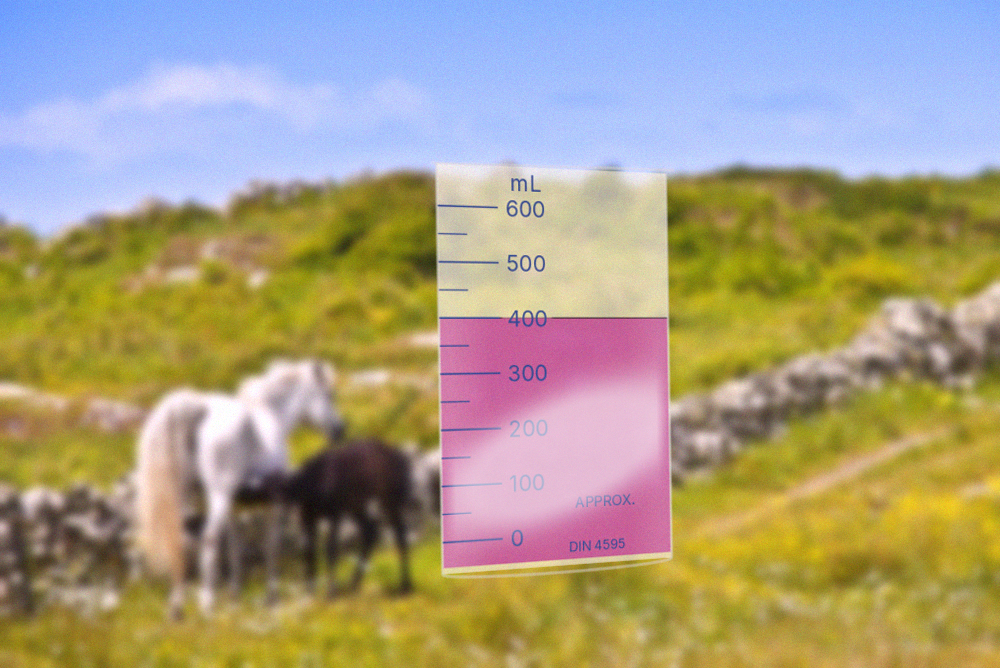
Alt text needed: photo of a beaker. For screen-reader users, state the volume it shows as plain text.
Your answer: 400 mL
